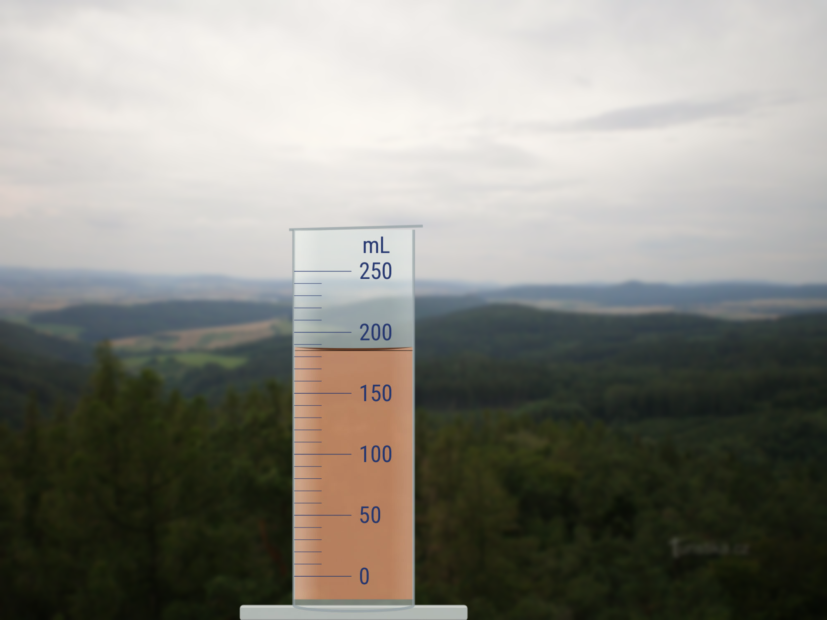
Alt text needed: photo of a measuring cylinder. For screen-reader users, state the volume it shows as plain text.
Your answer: 185 mL
